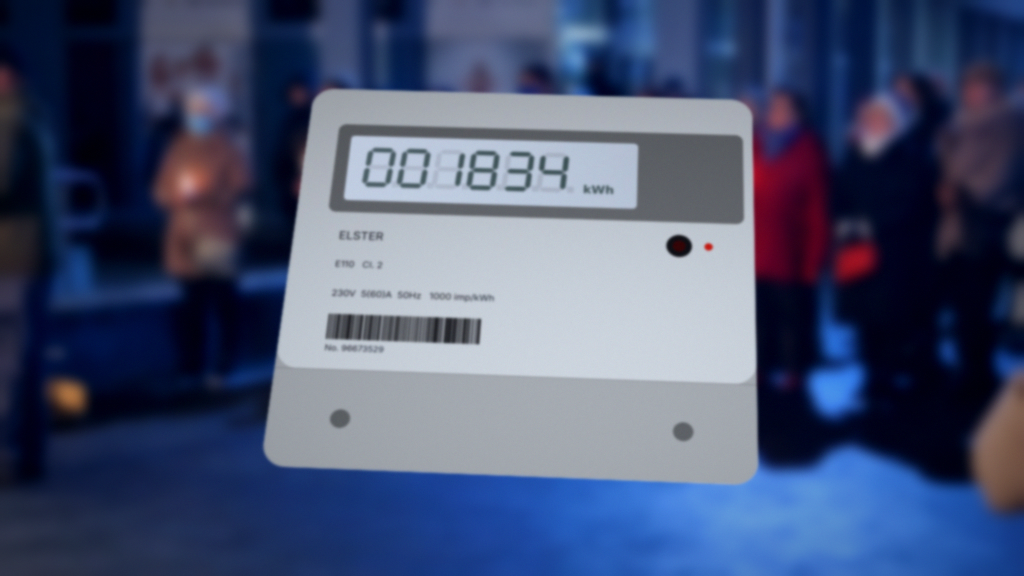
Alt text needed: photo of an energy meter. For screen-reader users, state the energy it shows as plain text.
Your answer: 1834 kWh
